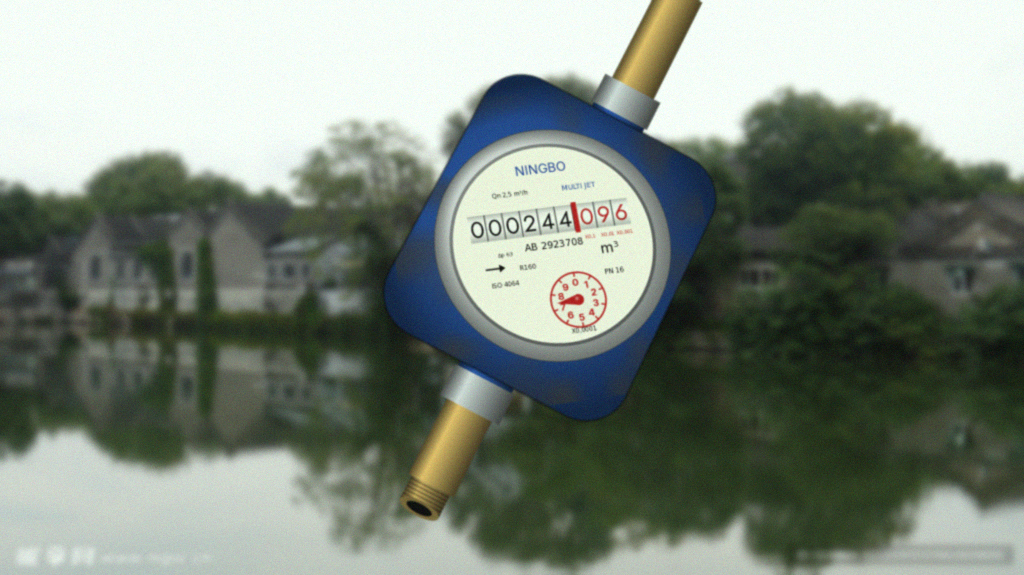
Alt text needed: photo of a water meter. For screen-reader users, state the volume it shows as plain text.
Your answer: 244.0967 m³
